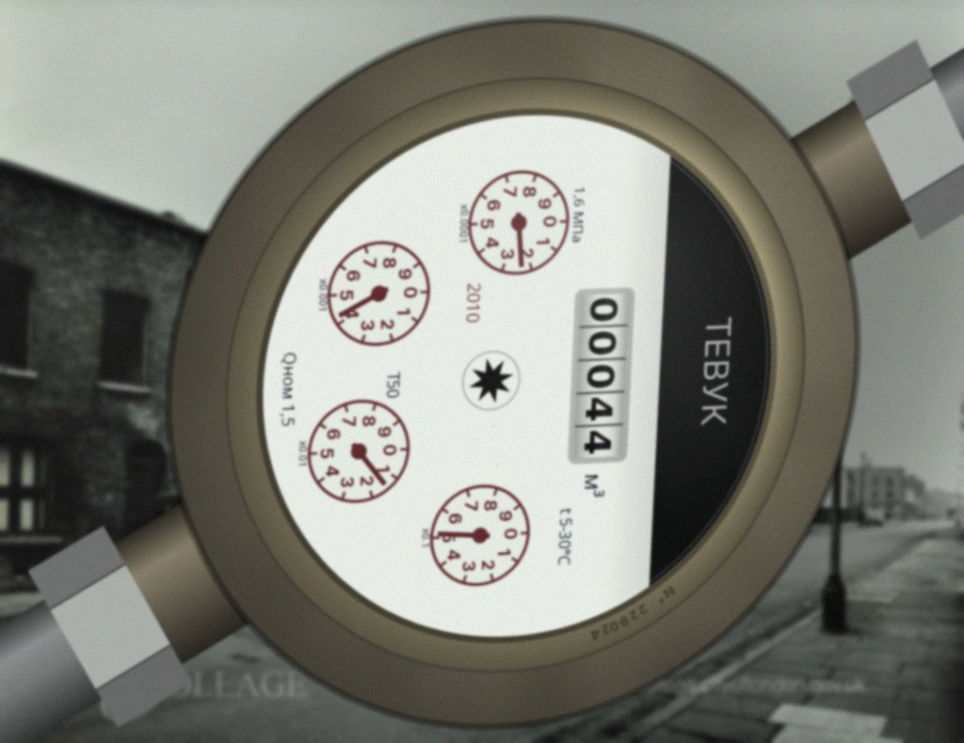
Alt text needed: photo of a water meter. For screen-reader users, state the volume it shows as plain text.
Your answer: 44.5142 m³
